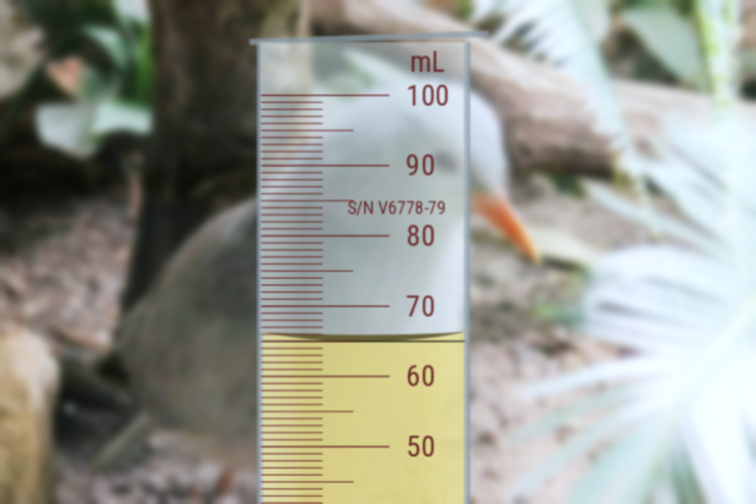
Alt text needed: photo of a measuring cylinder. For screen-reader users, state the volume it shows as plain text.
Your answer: 65 mL
